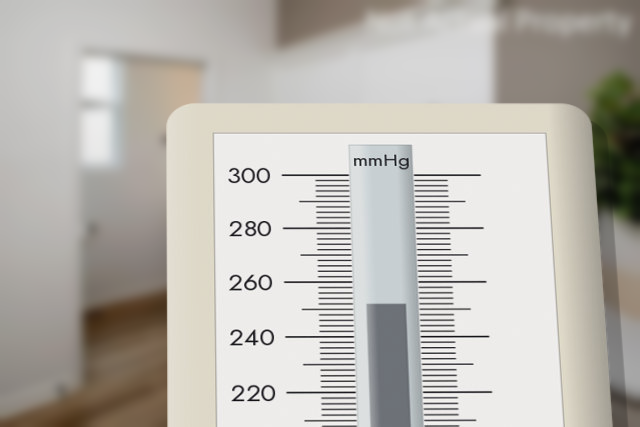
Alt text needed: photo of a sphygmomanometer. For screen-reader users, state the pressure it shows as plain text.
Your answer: 252 mmHg
